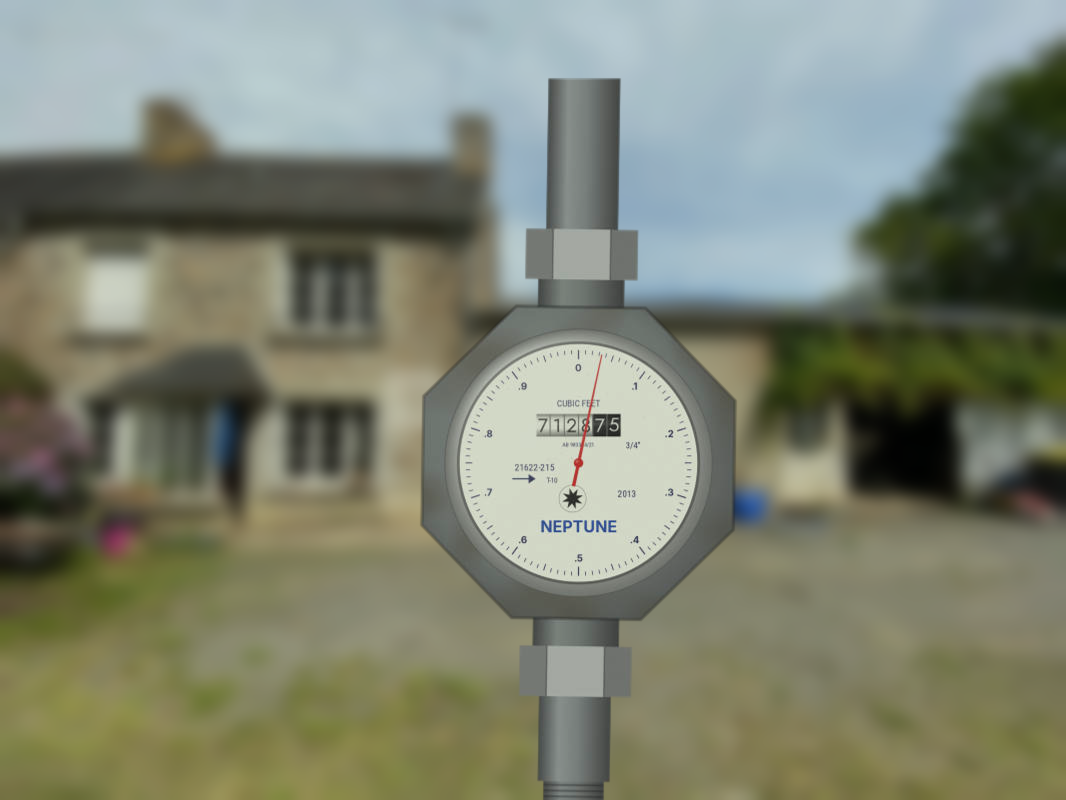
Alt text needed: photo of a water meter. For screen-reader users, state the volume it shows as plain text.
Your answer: 712875.03 ft³
